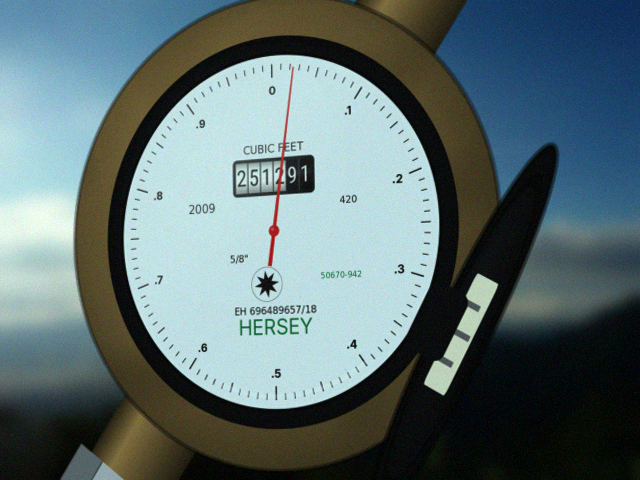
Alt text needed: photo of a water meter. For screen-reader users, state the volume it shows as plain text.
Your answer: 251291.02 ft³
